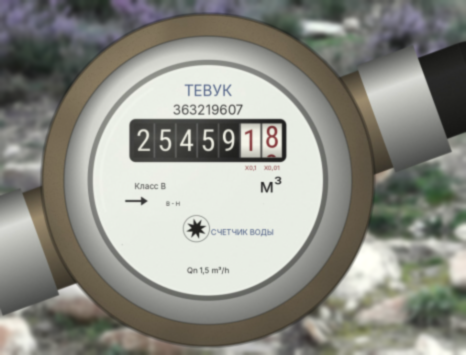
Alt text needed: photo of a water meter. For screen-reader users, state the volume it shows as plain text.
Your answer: 25459.18 m³
